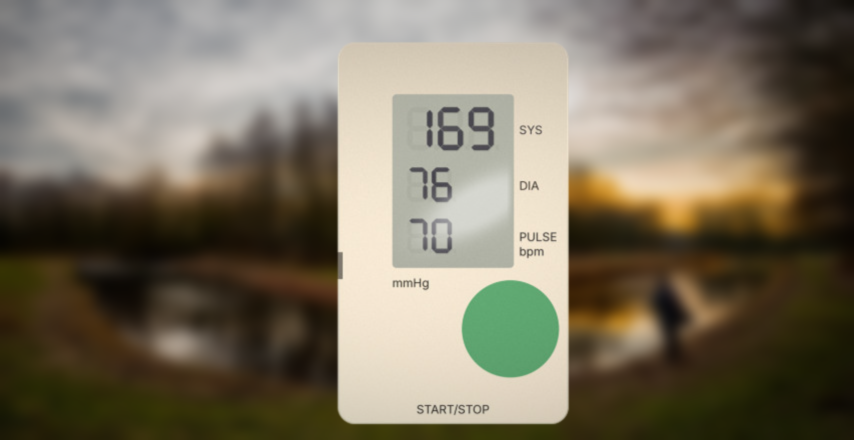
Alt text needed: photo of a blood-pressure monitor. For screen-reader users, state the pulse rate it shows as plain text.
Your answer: 70 bpm
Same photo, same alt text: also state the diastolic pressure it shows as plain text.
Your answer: 76 mmHg
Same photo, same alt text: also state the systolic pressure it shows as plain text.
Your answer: 169 mmHg
